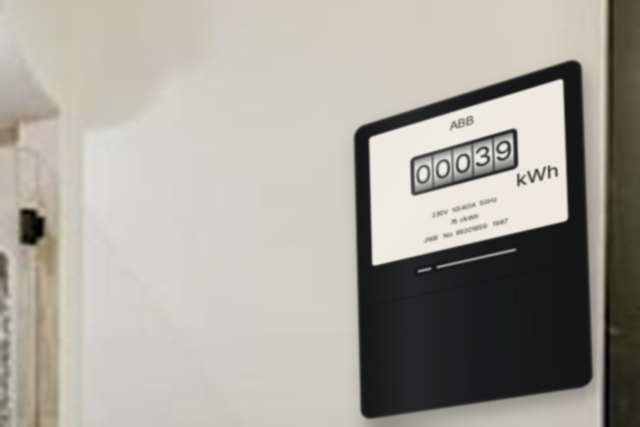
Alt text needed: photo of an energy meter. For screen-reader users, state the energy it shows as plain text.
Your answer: 39 kWh
